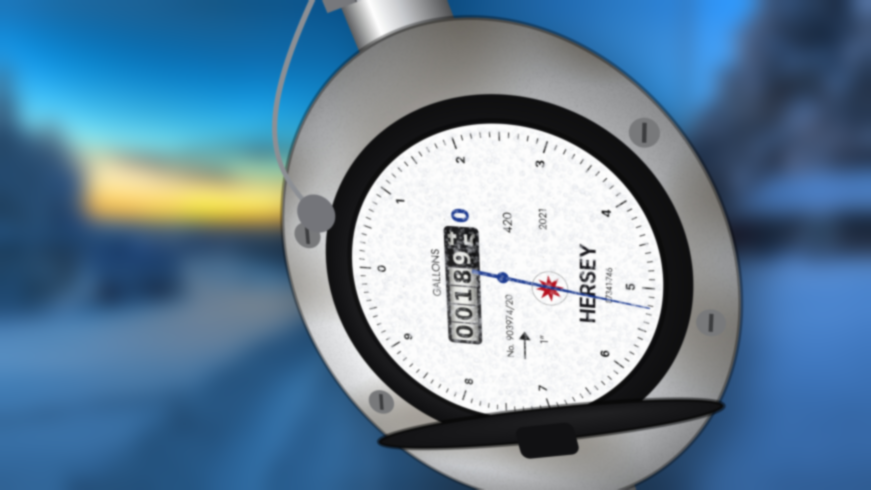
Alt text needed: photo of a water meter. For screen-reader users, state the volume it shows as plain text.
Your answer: 18945.2 gal
